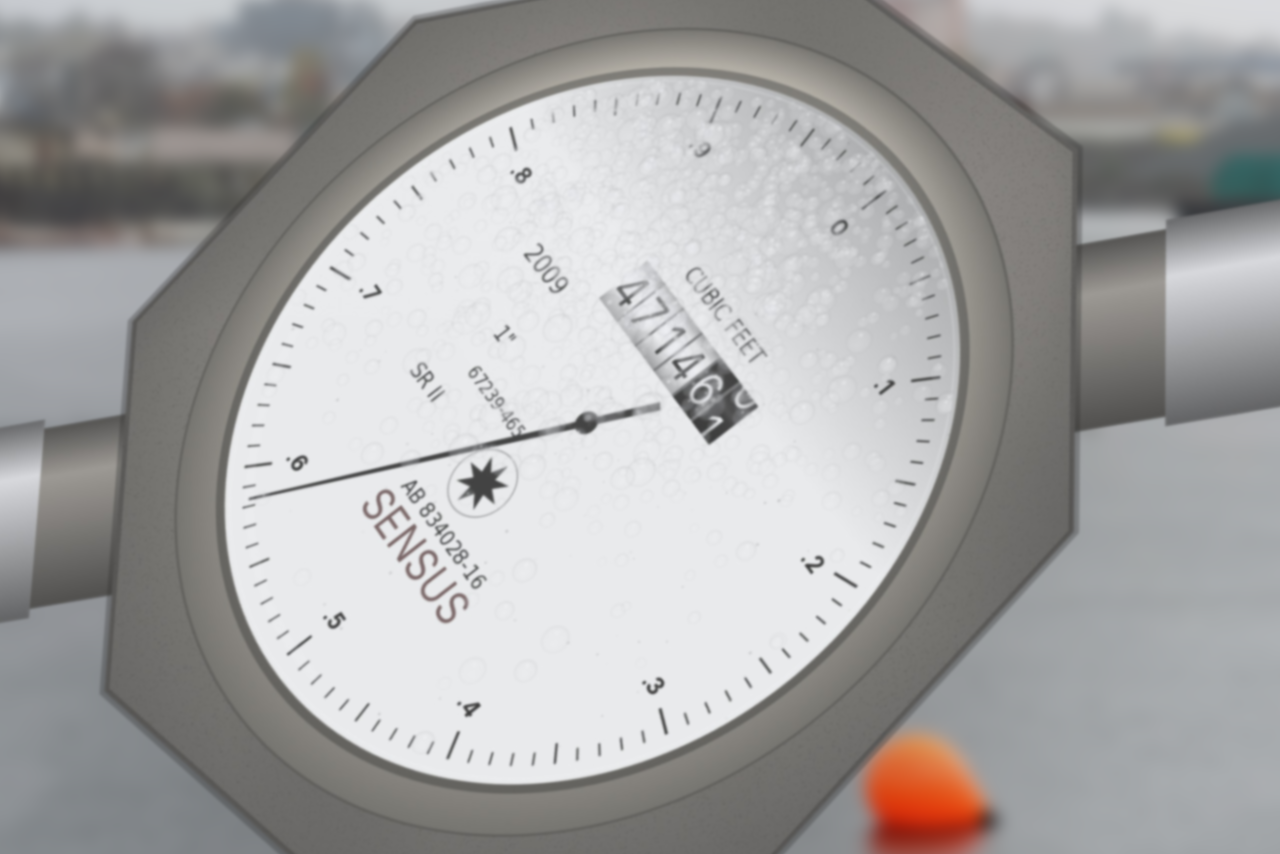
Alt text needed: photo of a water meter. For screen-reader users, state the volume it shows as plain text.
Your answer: 471460.58 ft³
